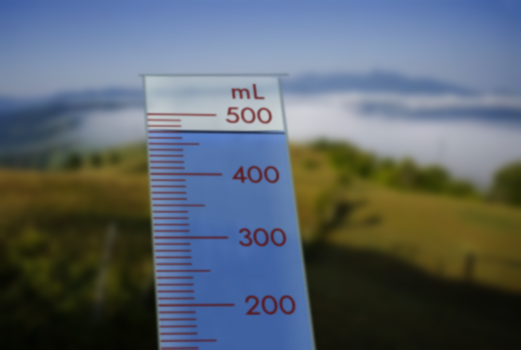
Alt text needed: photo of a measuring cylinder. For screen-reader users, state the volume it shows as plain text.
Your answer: 470 mL
